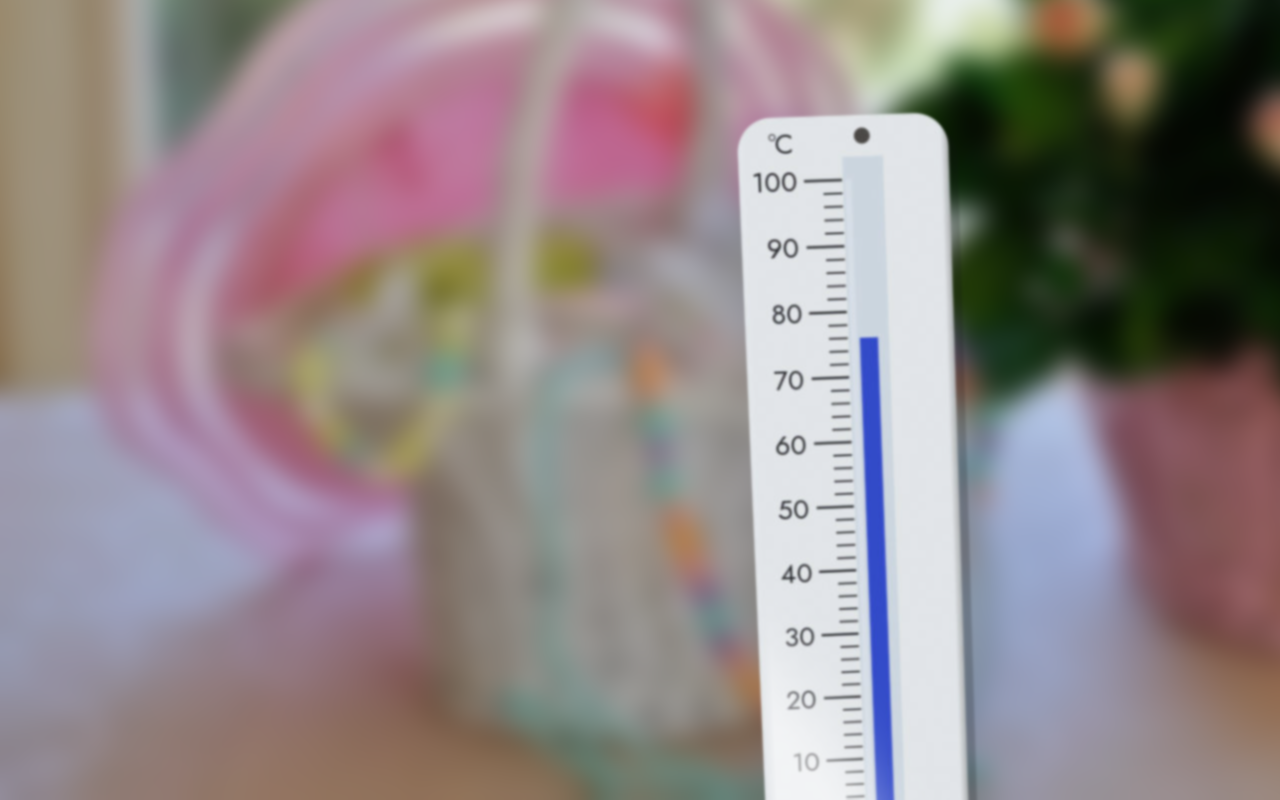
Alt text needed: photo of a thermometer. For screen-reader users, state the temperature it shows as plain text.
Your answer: 76 °C
